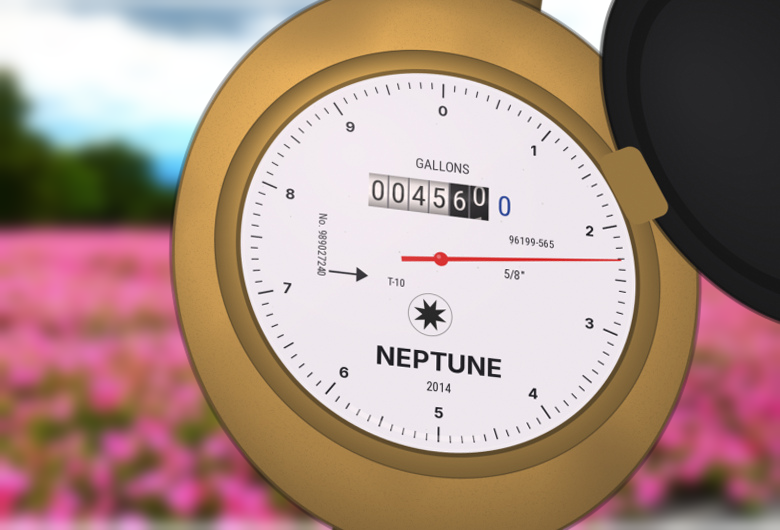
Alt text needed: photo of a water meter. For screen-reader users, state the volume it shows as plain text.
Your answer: 45602.3 gal
